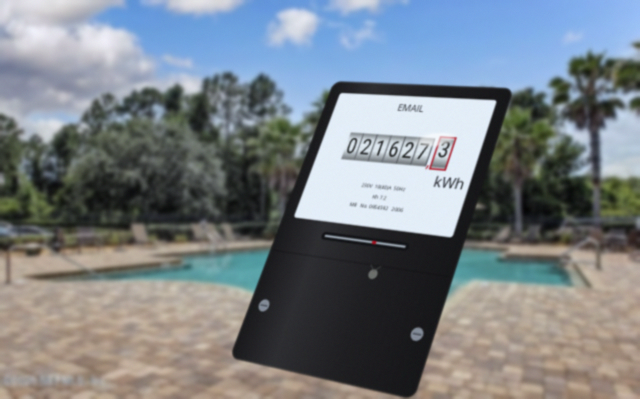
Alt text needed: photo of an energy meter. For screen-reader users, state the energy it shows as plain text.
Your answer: 21627.3 kWh
